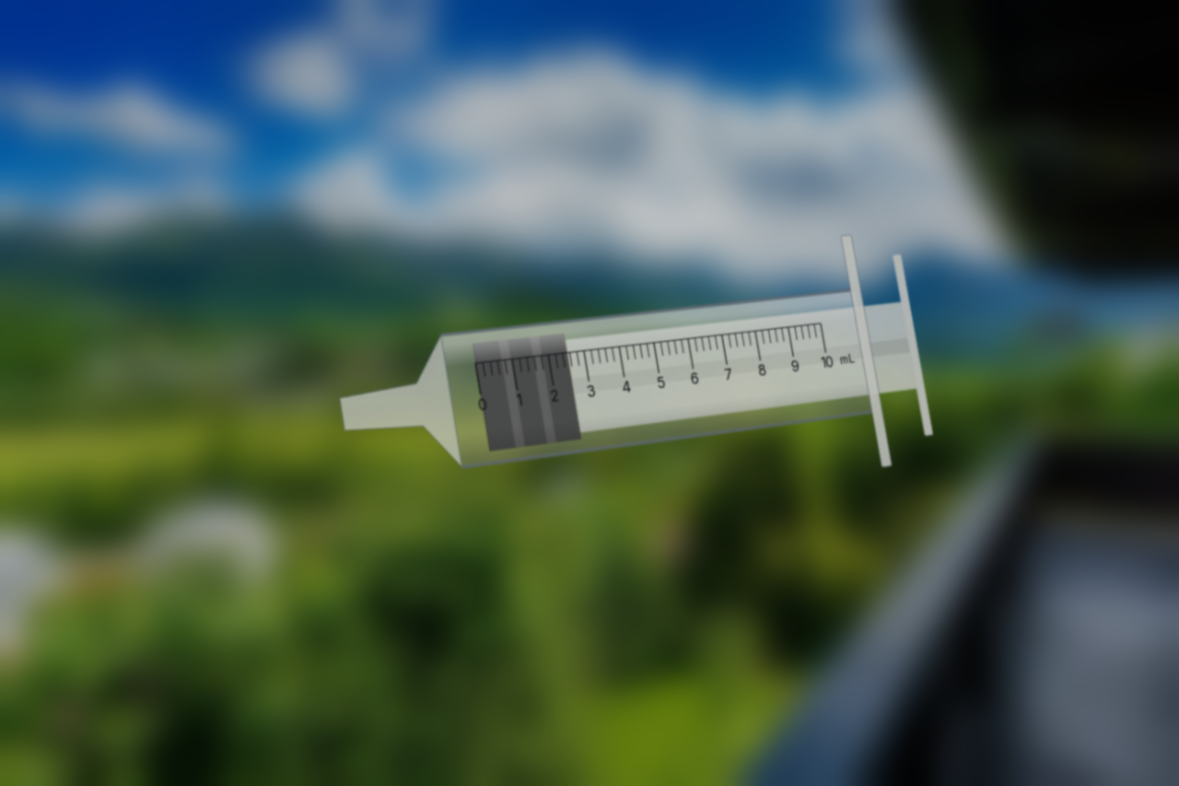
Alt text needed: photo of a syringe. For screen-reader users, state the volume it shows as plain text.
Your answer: 0 mL
